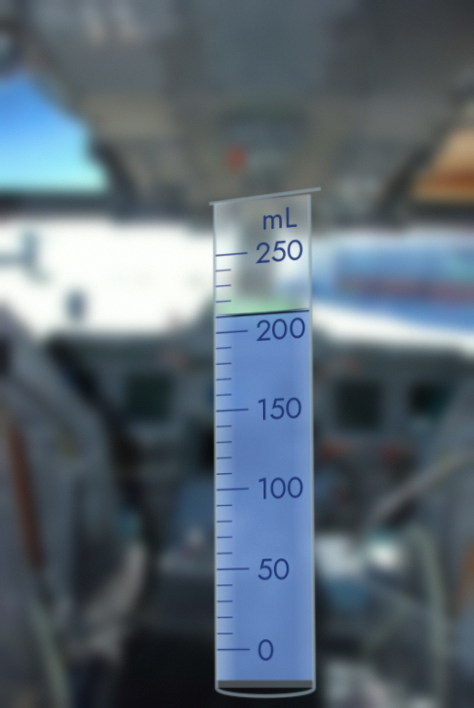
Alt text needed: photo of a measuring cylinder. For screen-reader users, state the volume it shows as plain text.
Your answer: 210 mL
